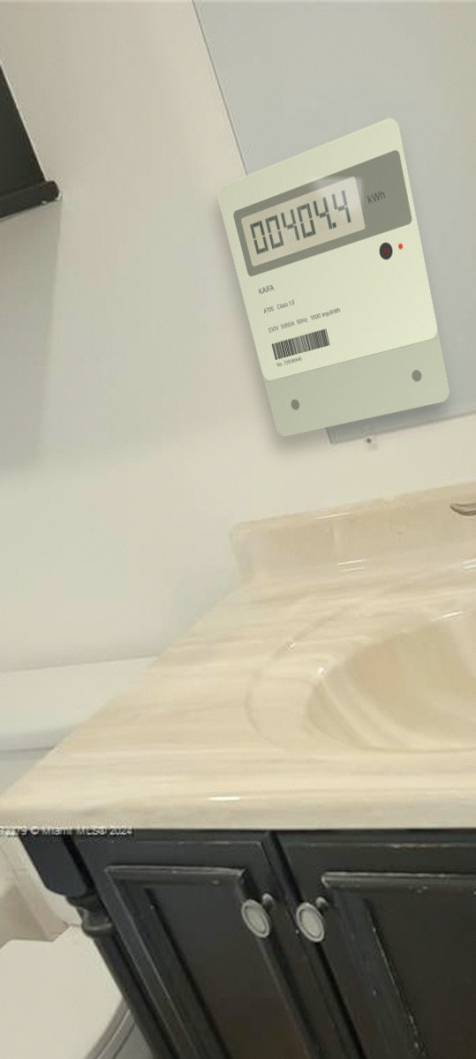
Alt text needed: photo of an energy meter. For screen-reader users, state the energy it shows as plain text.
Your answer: 404.4 kWh
